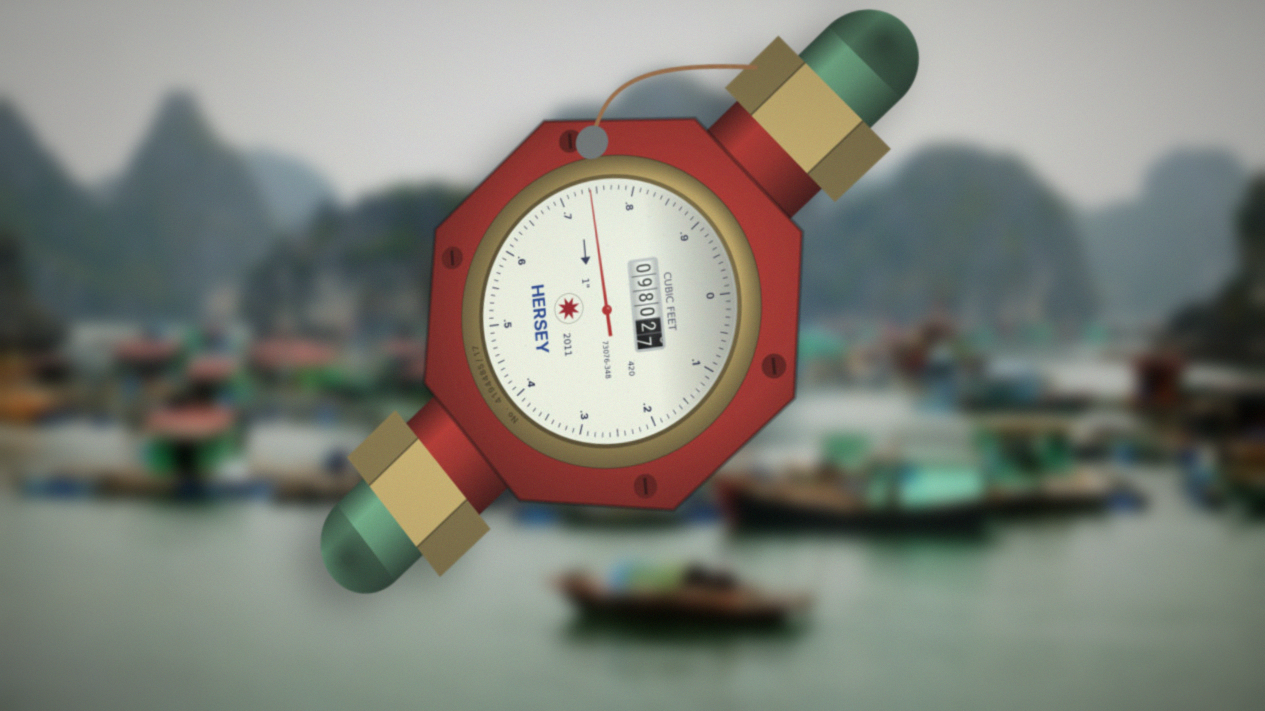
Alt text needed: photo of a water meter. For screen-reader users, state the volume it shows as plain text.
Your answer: 98026.74 ft³
